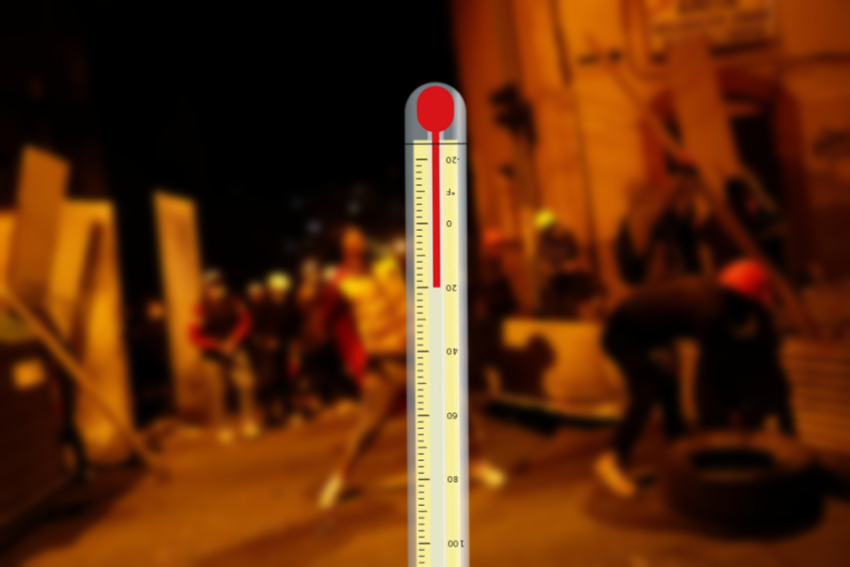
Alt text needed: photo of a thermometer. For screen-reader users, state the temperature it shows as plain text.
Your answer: 20 °F
